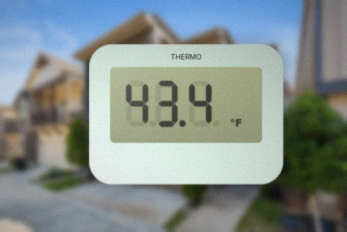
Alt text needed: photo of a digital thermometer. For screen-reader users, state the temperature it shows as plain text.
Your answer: 43.4 °F
